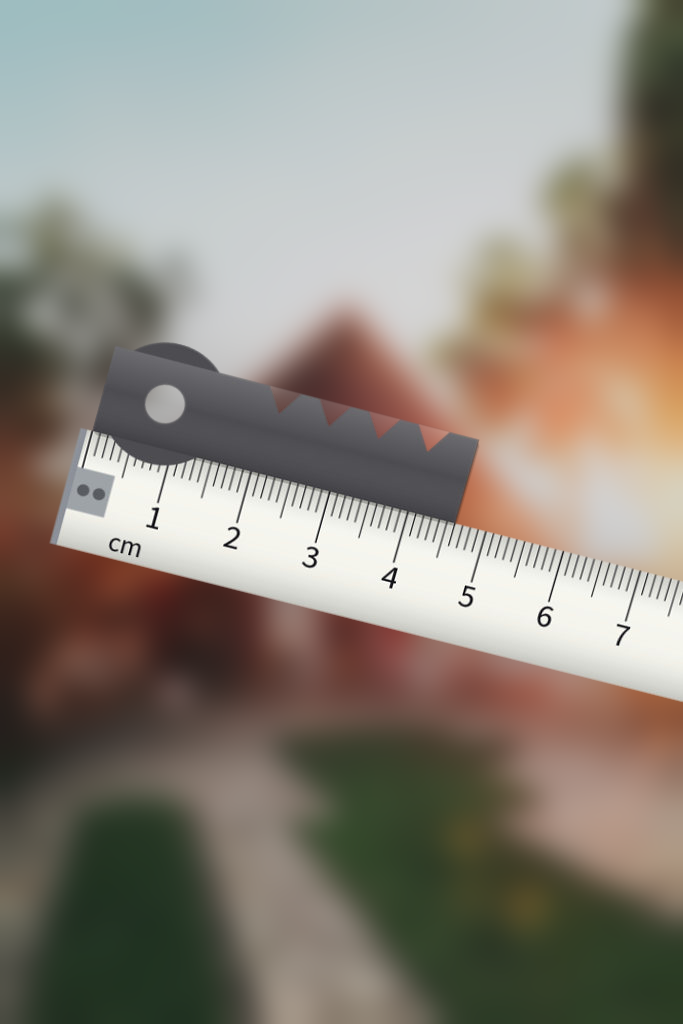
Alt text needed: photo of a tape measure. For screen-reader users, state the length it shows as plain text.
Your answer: 4.6 cm
